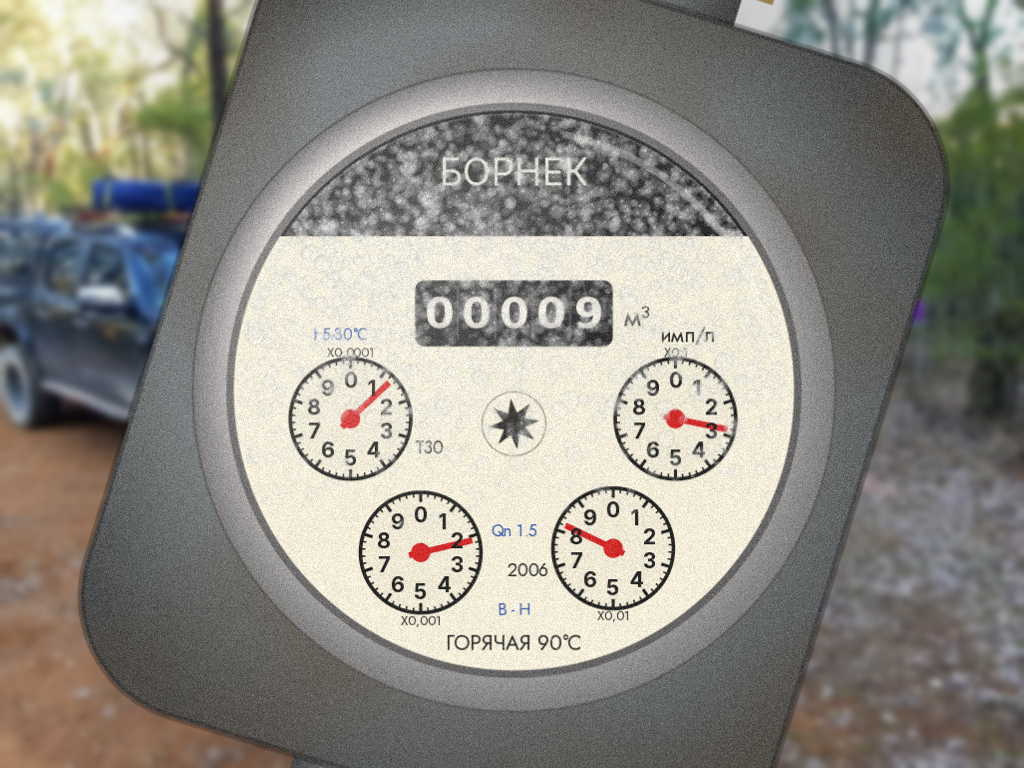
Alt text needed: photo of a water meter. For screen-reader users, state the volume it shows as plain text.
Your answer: 9.2821 m³
